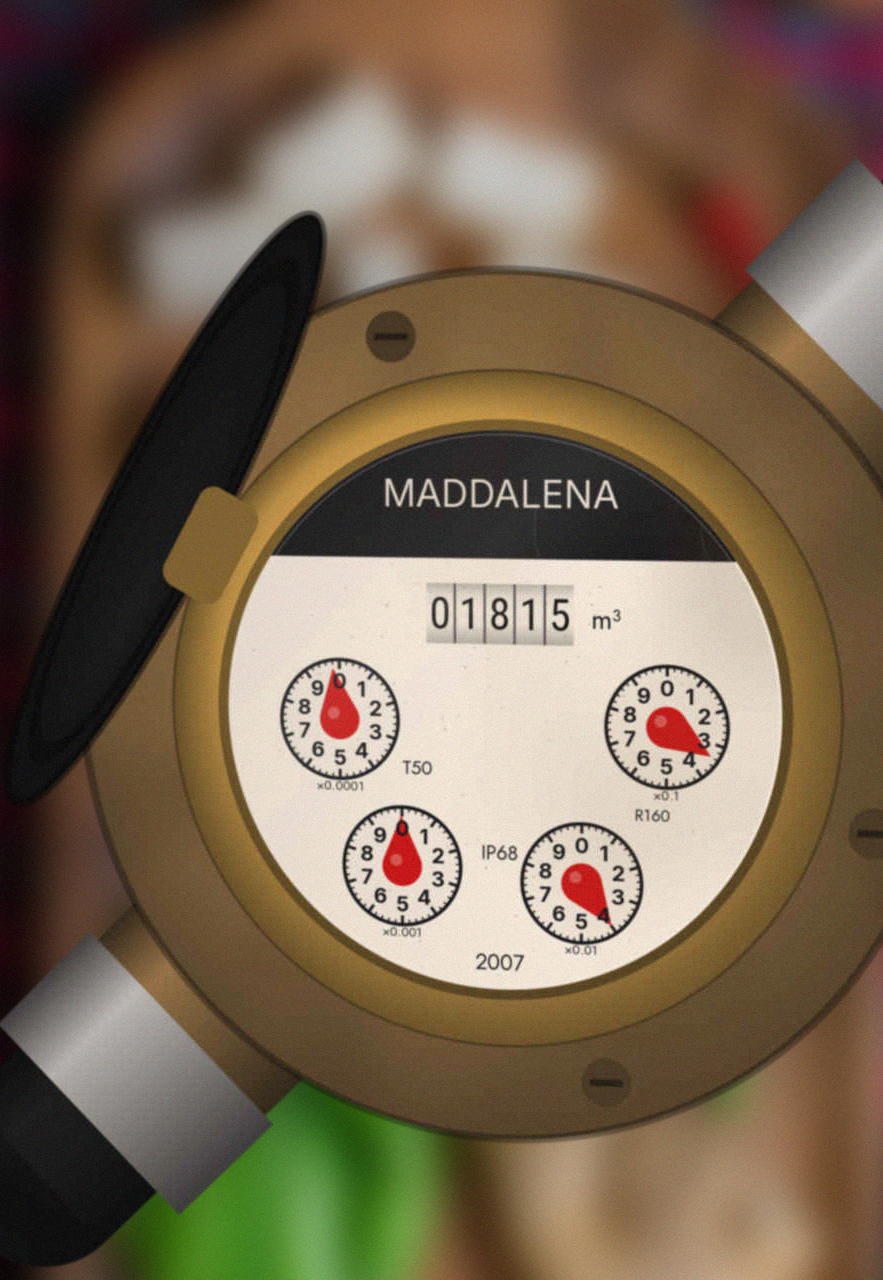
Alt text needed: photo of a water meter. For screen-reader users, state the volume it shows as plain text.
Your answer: 1815.3399 m³
